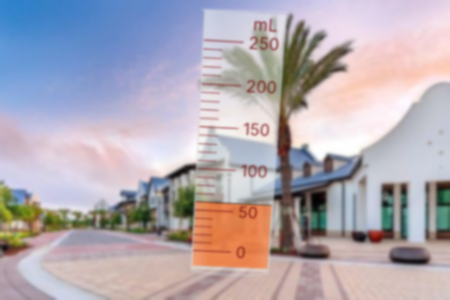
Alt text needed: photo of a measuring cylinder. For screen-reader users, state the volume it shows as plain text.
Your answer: 60 mL
